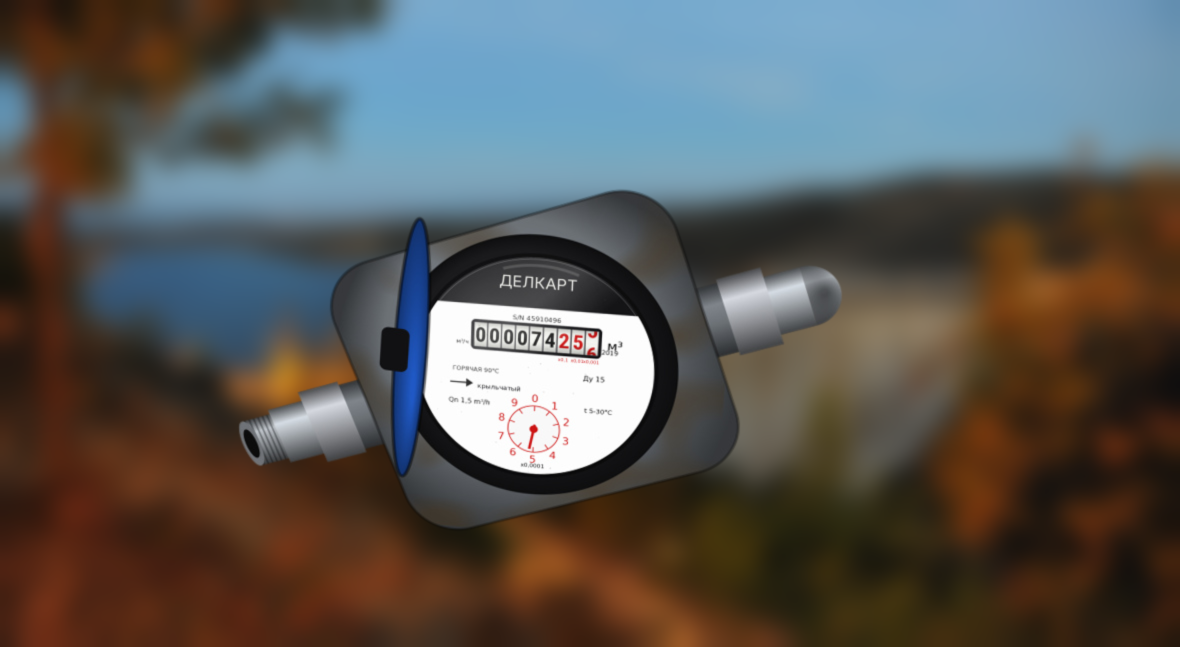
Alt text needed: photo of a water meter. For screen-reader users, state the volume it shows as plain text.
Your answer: 74.2555 m³
